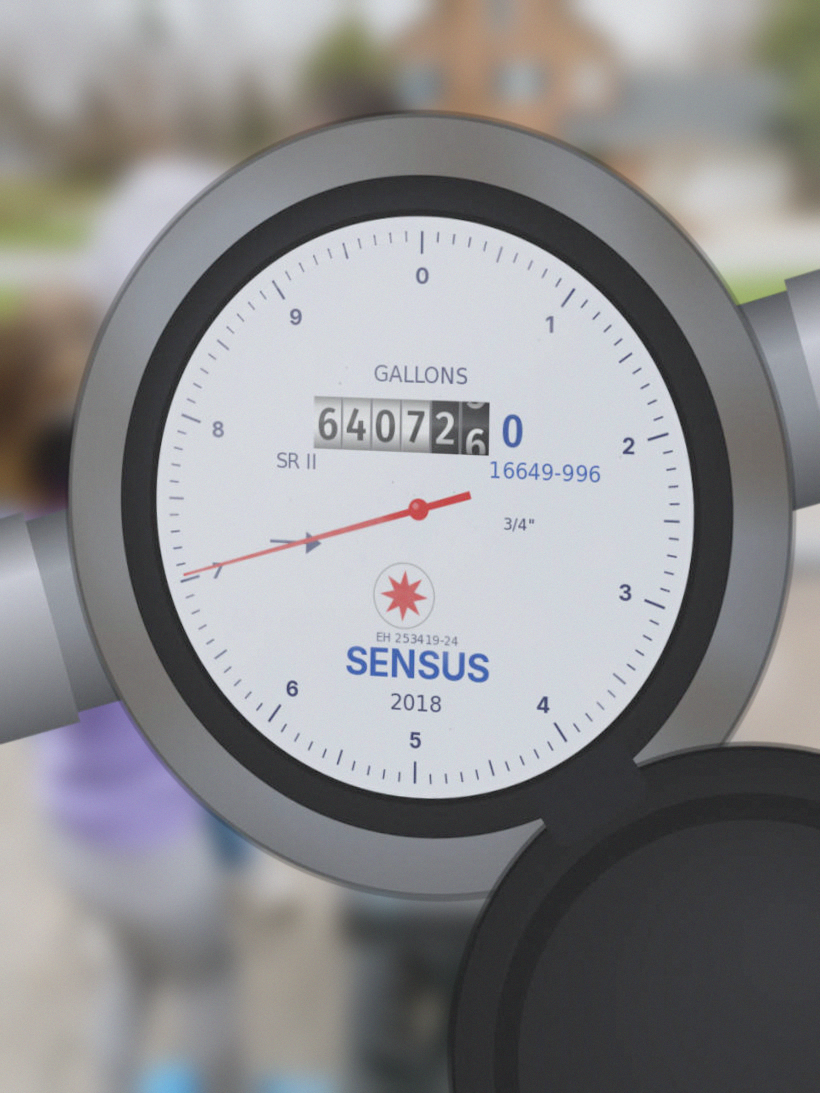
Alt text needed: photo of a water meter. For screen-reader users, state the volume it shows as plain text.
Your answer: 6407257.0 gal
